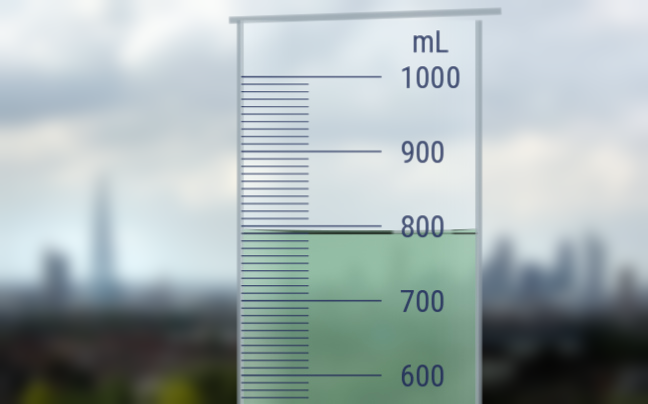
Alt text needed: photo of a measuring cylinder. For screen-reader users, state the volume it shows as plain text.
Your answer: 790 mL
